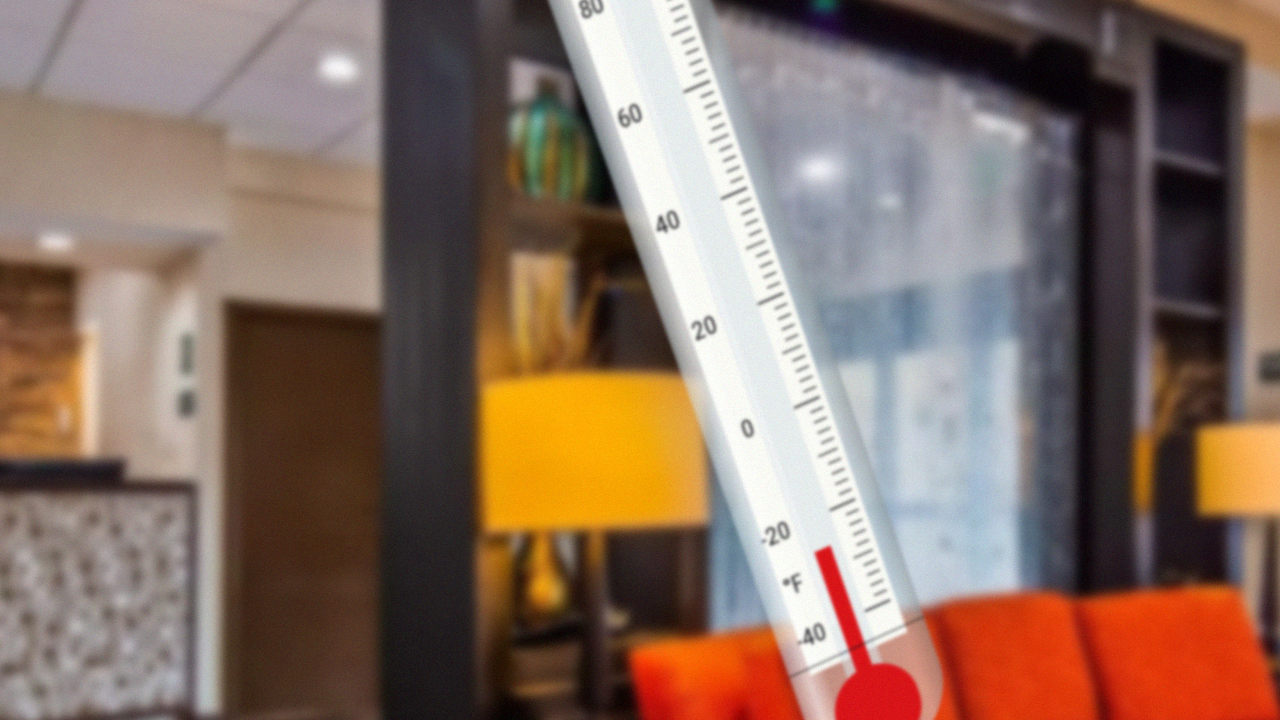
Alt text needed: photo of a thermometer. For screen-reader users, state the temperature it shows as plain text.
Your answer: -26 °F
